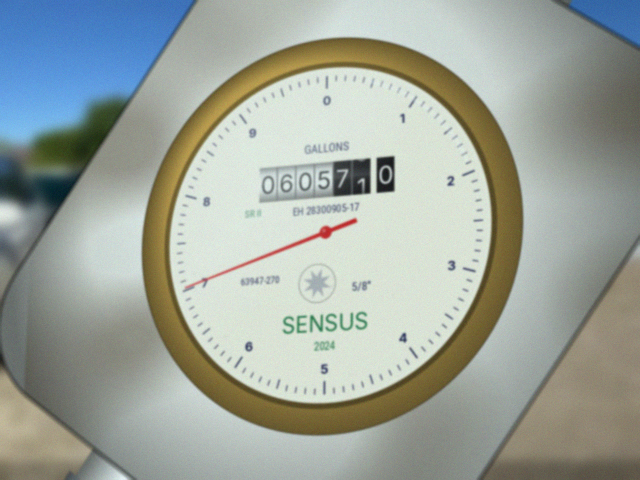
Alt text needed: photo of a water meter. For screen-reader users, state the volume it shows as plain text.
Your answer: 605707.0 gal
